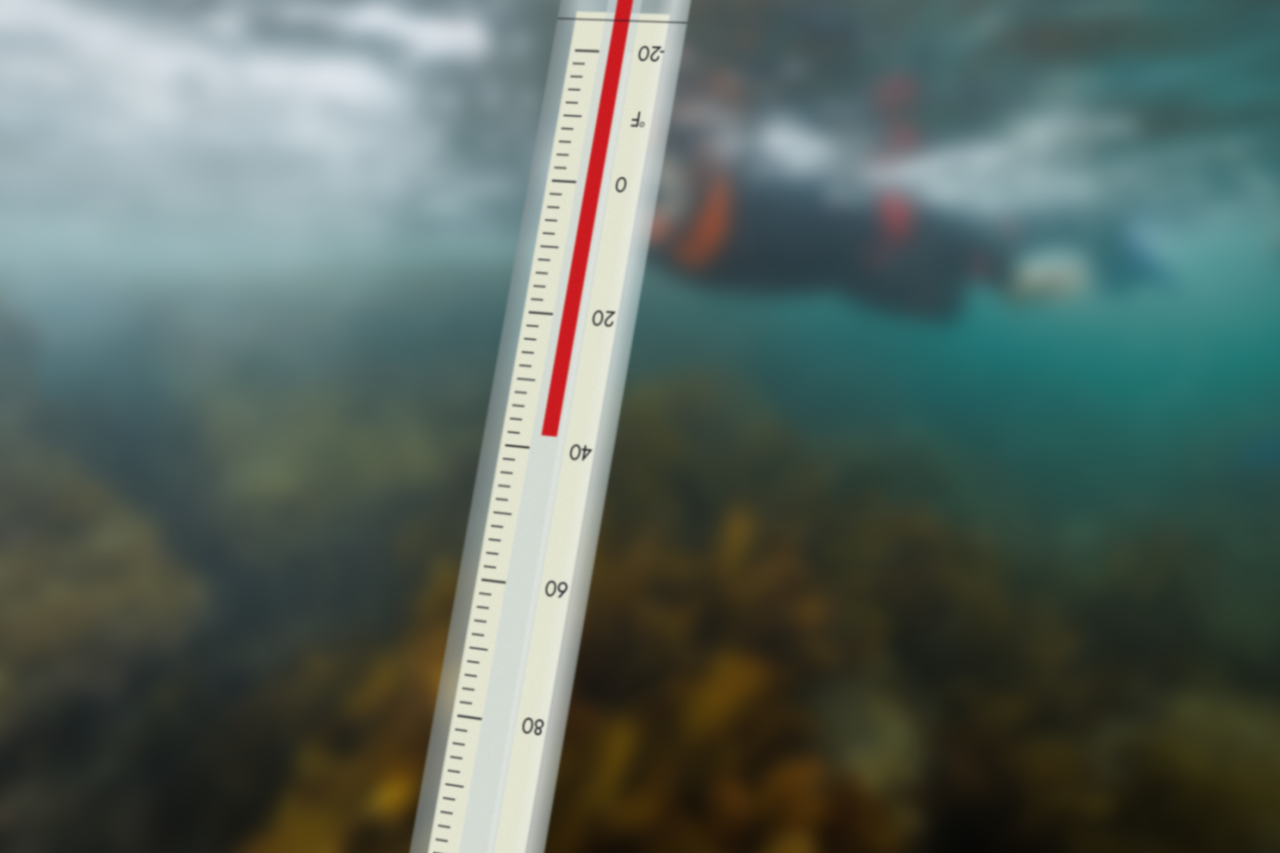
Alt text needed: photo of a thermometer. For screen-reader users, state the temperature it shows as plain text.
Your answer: 38 °F
